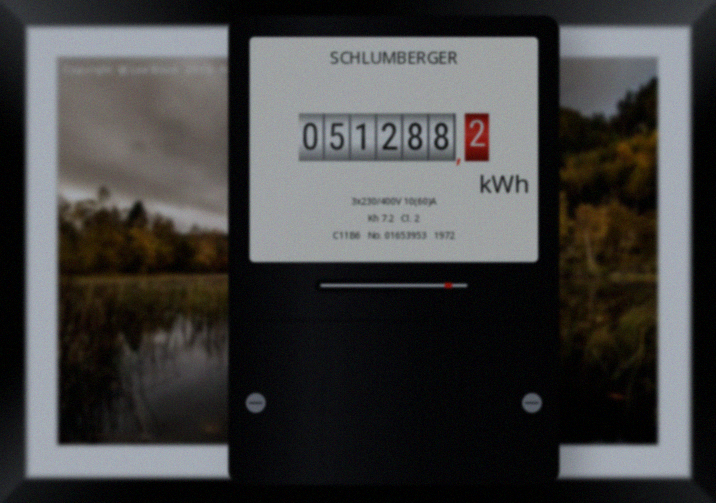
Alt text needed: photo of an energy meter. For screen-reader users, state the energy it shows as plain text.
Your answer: 51288.2 kWh
